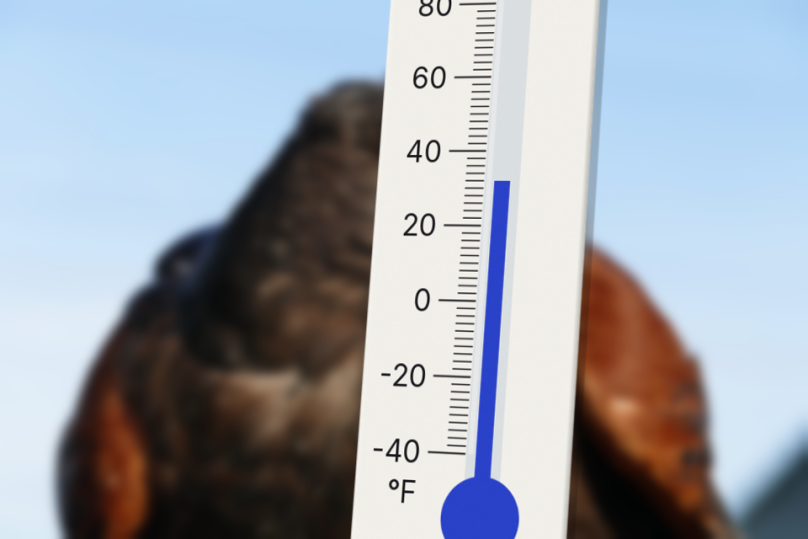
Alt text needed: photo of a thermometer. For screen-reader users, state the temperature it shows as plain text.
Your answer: 32 °F
